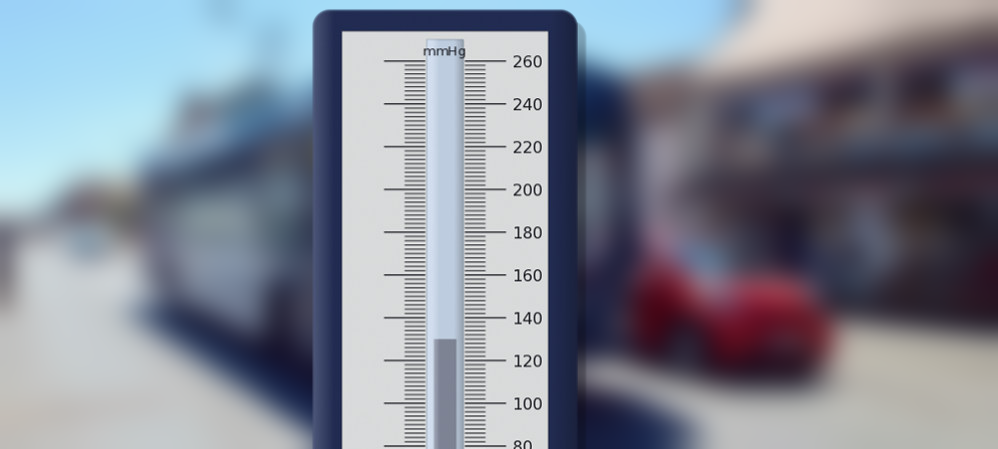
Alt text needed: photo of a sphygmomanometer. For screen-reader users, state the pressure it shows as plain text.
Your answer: 130 mmHg
